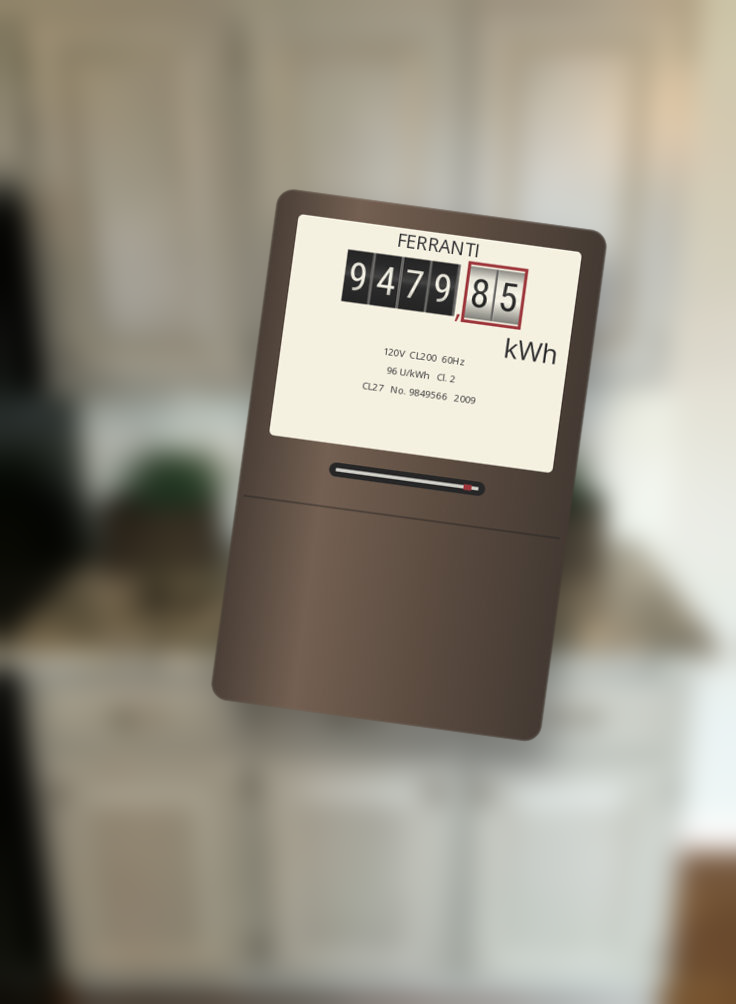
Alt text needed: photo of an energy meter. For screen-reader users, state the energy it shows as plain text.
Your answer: 9479.85 kWh
